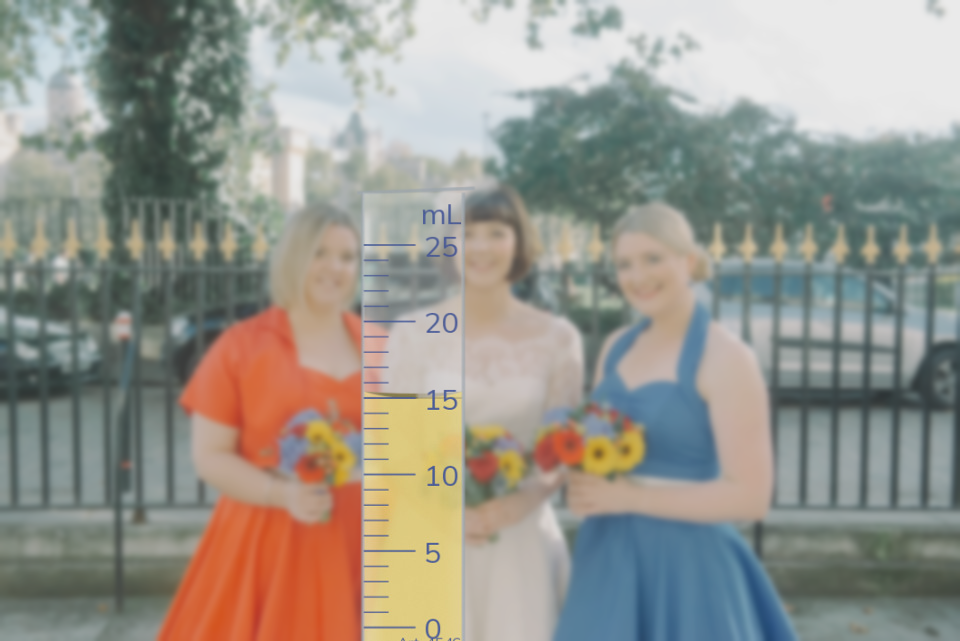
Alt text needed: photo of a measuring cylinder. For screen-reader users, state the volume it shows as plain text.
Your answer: 15 mL
